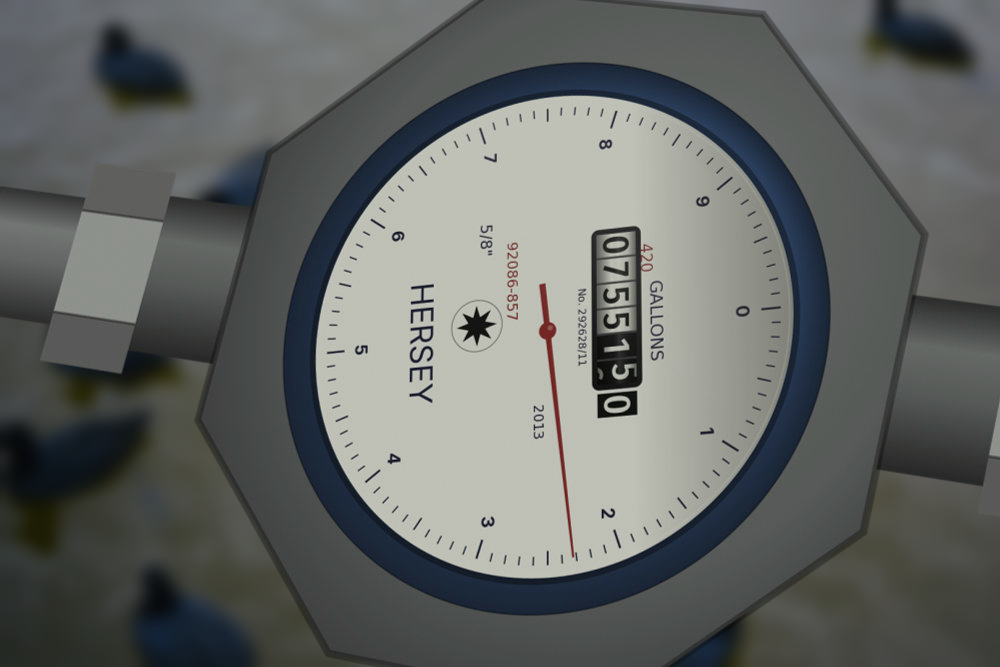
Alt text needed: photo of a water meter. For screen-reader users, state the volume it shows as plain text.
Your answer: 755152.3 gal
